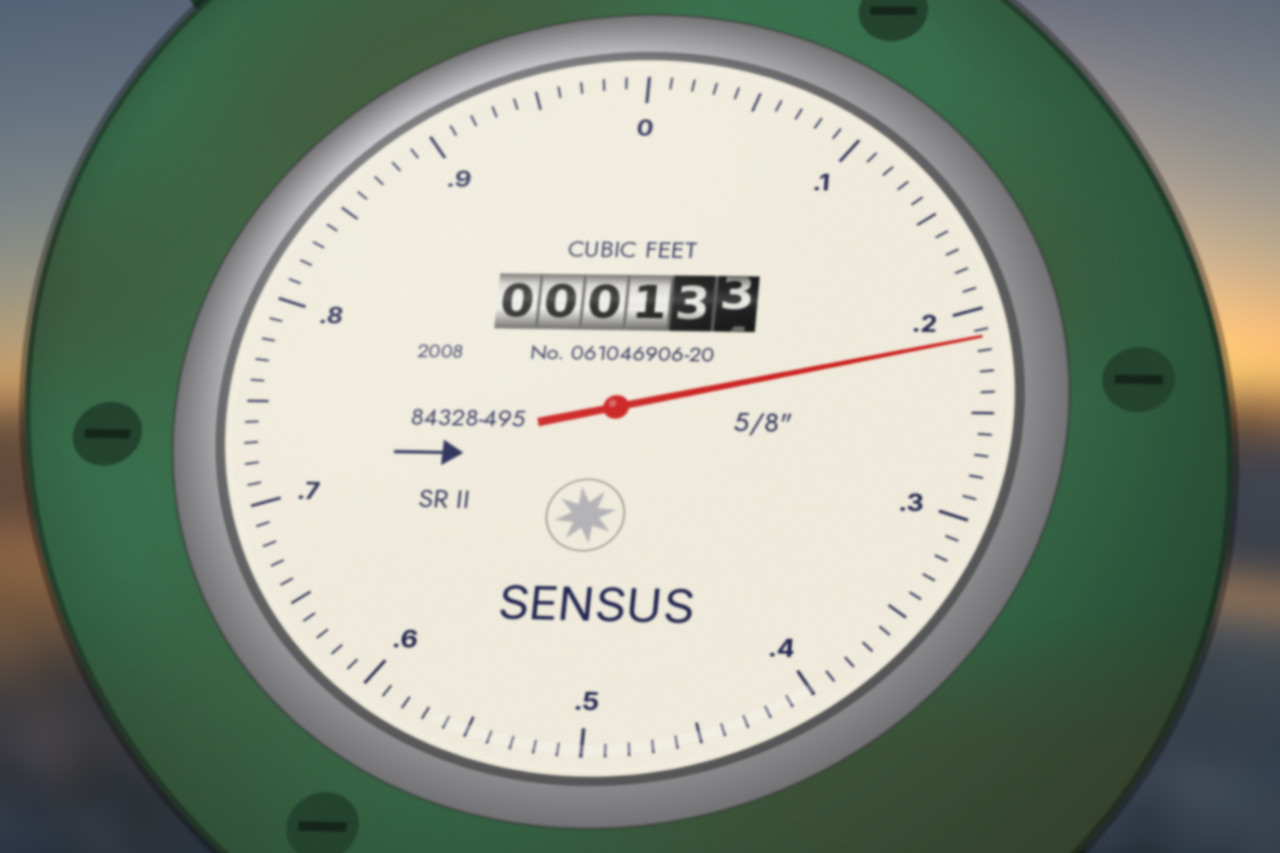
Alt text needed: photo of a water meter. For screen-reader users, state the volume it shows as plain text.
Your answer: 133.21 ft³
